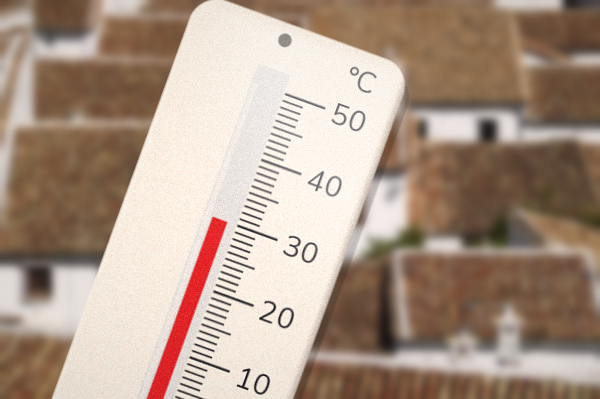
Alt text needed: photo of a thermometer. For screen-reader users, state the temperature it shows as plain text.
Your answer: 30 °C
